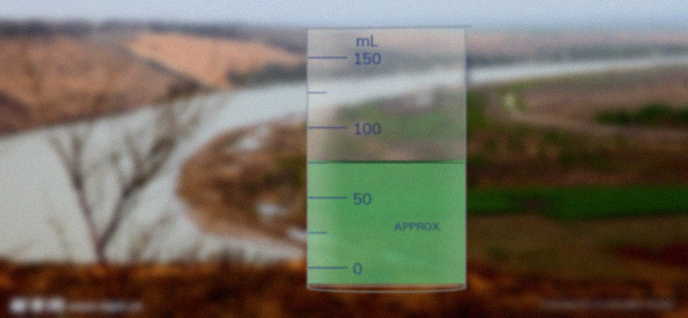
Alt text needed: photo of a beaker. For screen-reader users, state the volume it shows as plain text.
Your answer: 75 mL
